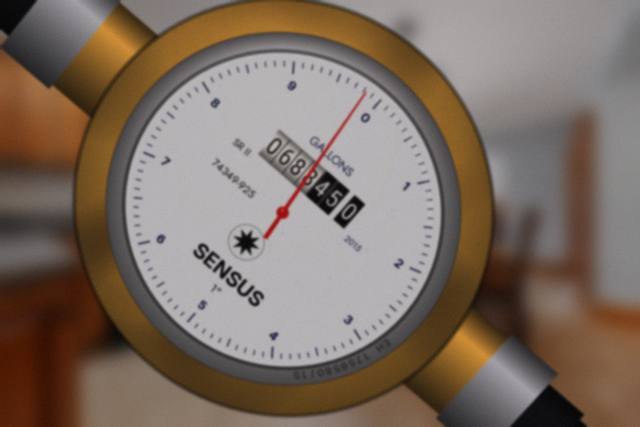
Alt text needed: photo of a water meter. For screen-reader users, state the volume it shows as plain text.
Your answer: 688449.8 gal
